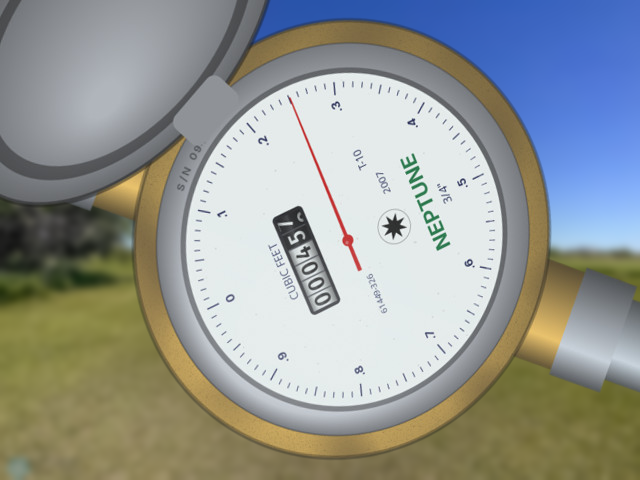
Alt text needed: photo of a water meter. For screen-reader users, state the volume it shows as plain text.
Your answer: 457.25 ft³
